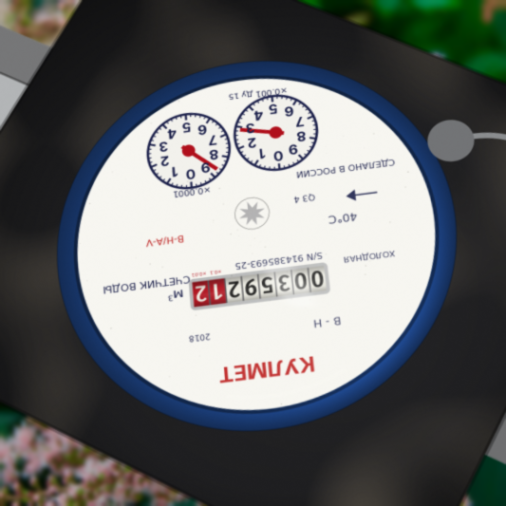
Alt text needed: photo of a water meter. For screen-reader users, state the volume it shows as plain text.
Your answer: 3592.1228 m³
